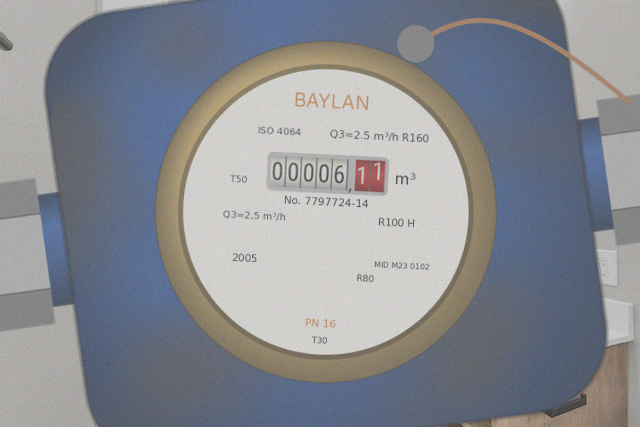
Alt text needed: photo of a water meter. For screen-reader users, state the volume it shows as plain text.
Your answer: 6.11 m³
